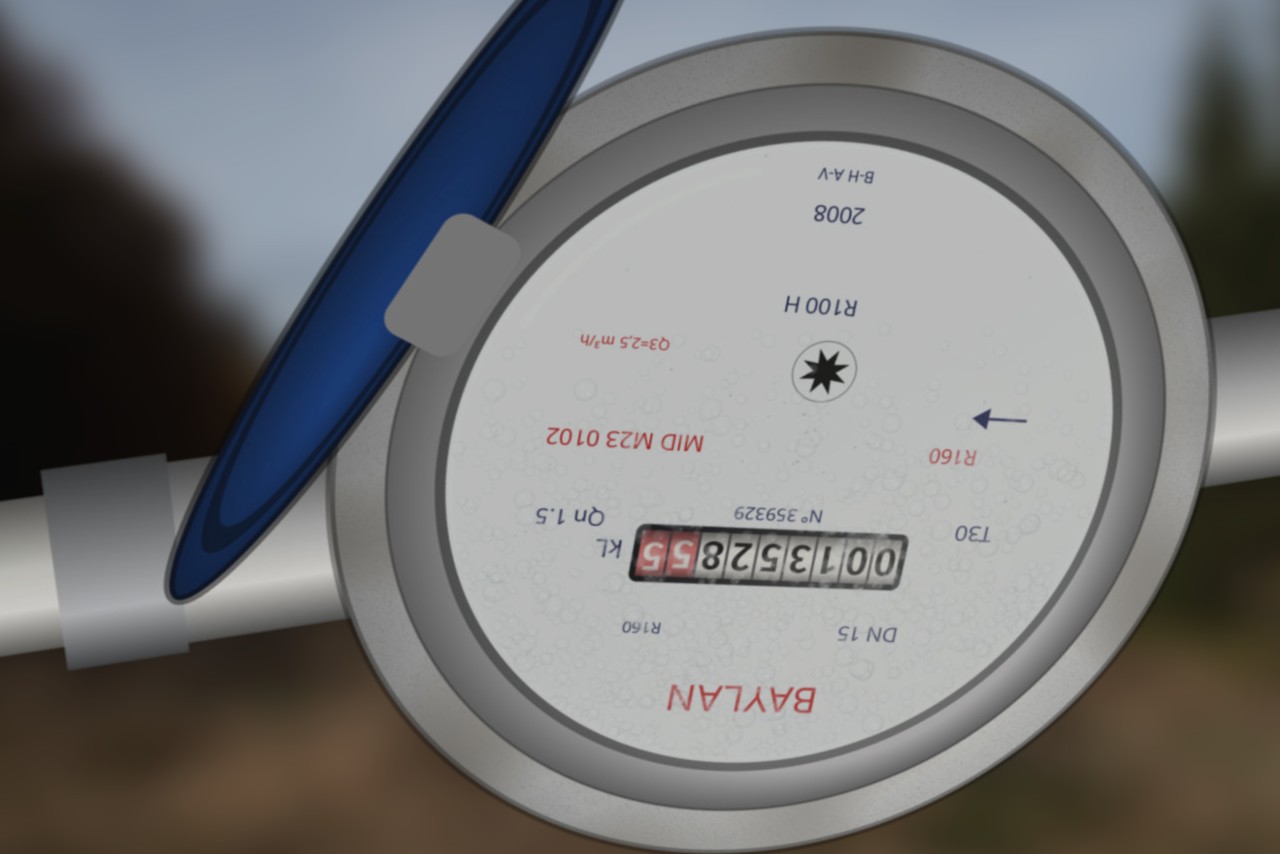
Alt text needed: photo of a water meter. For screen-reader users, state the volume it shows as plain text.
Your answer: 13528.55 kL
